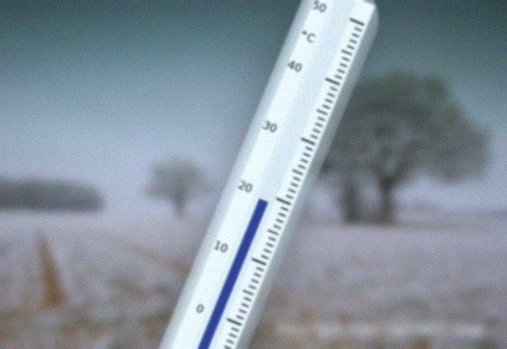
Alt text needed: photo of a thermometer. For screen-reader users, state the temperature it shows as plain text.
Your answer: 19 °C
